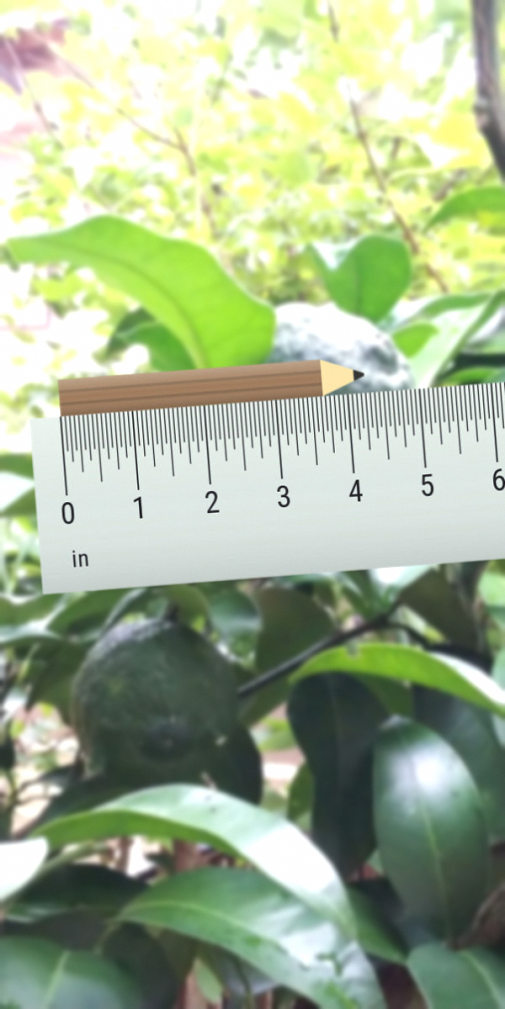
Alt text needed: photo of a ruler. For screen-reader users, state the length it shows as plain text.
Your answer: 4.25 in
